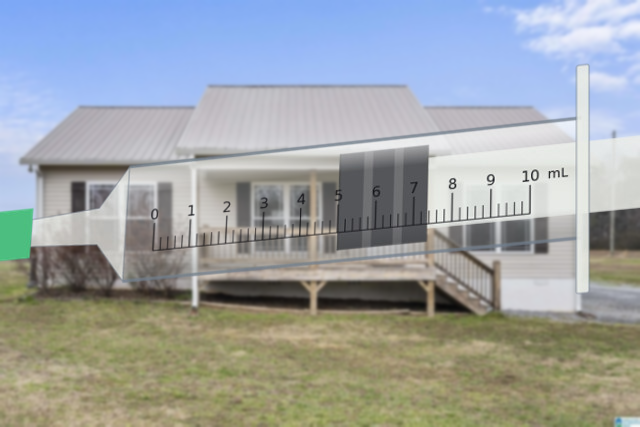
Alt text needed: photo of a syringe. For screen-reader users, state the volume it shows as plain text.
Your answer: 5 mL
